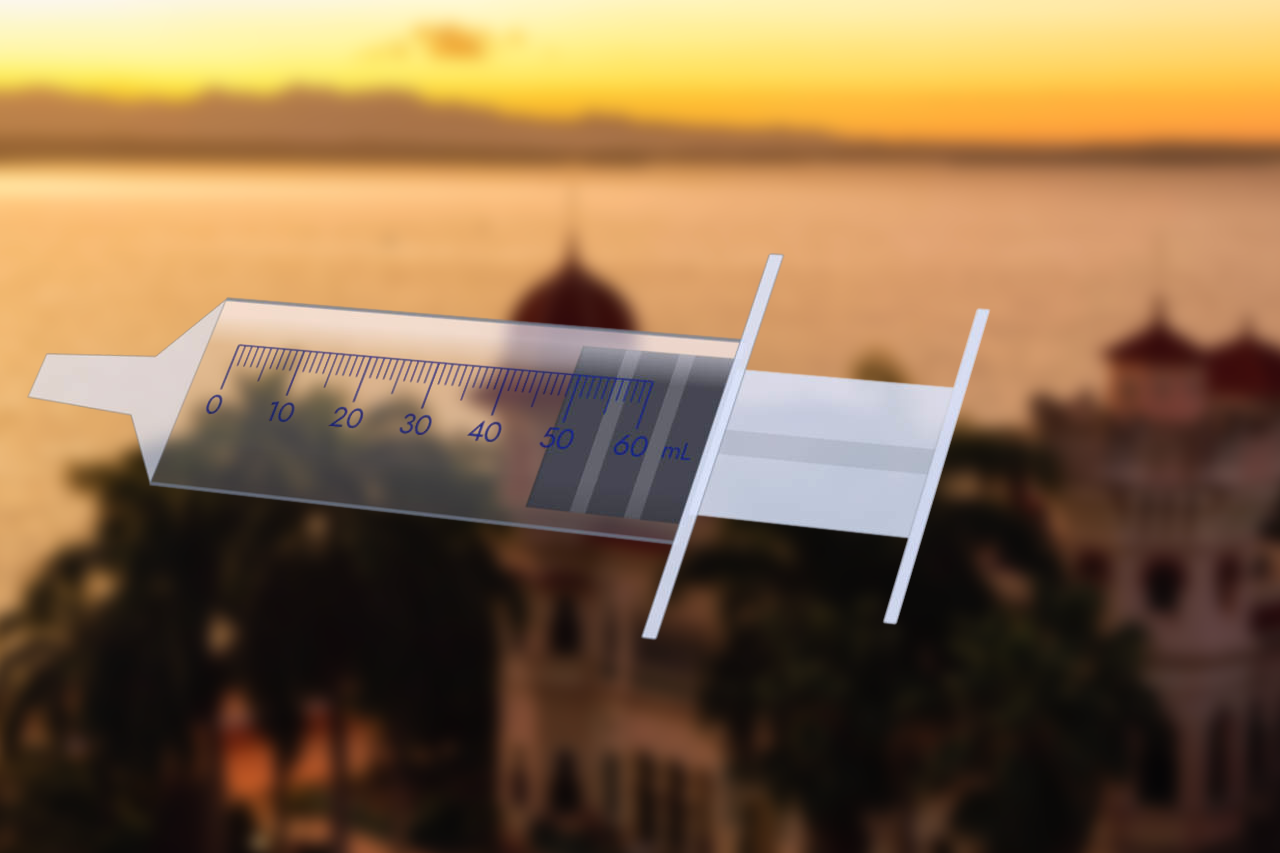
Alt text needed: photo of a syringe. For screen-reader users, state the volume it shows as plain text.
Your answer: 49 mL
